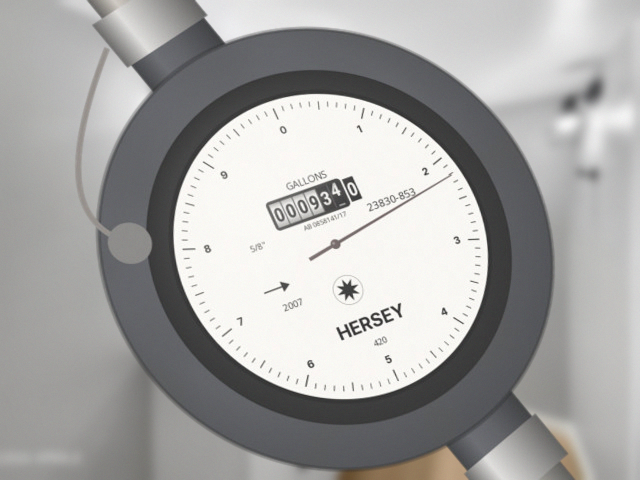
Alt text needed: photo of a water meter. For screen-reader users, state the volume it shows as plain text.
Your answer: 9342.2 gal
